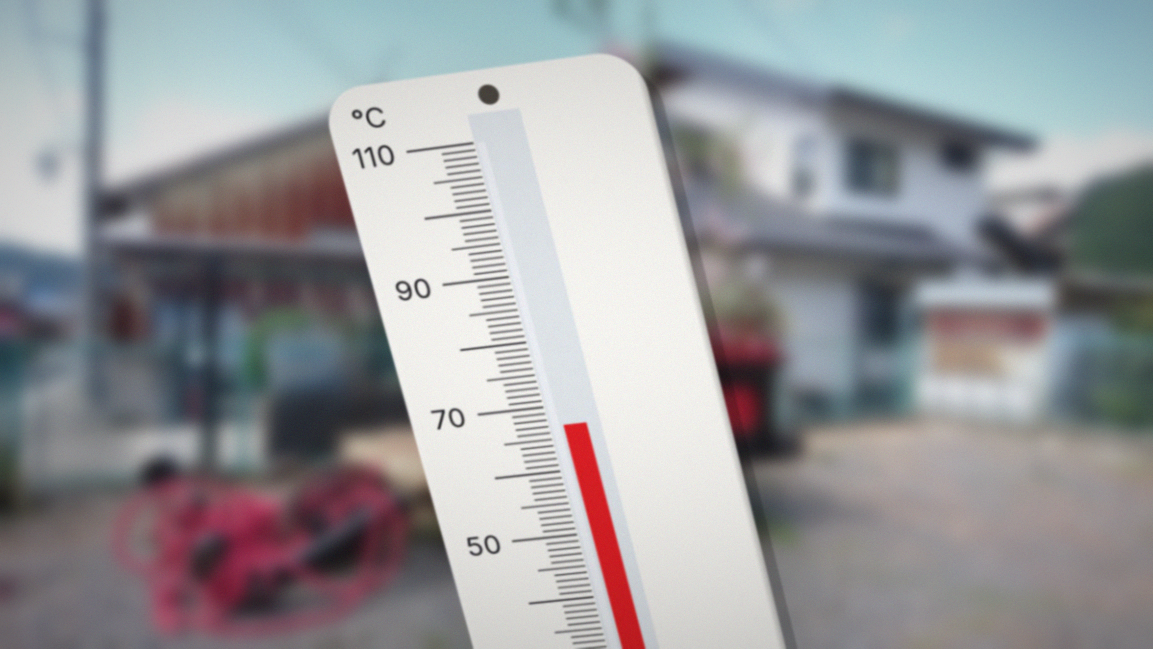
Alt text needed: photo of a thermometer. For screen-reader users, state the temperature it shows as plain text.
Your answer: 67 °C
